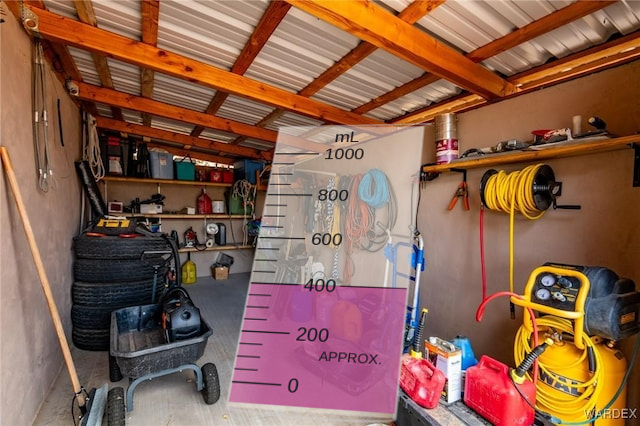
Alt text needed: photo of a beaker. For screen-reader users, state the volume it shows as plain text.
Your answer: 400 mL
